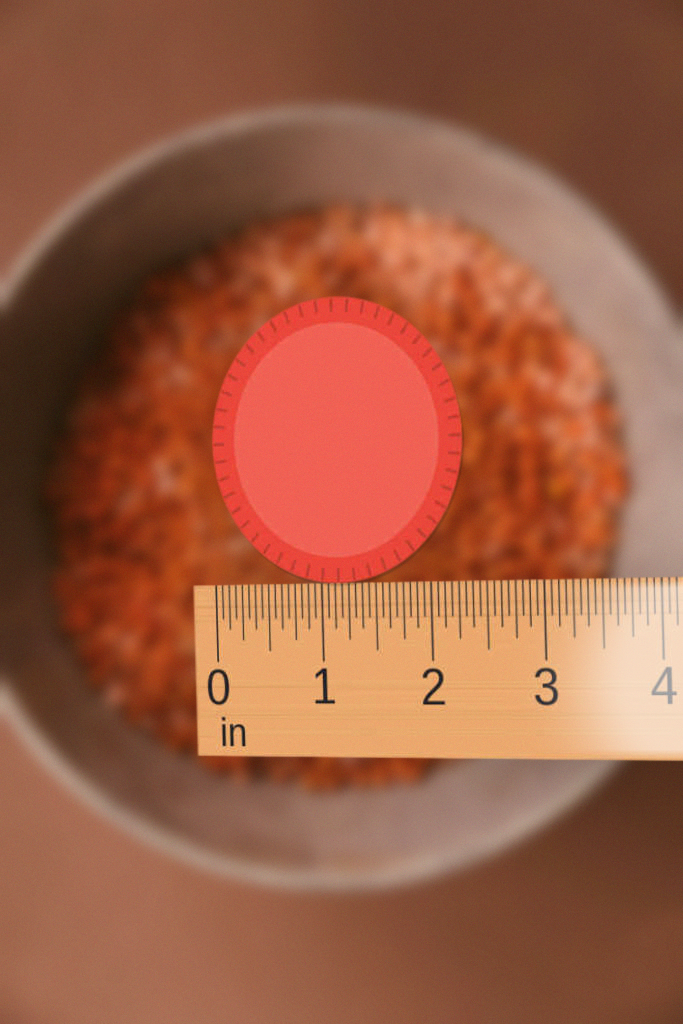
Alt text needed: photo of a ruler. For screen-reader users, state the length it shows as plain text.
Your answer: 2.3125 in
